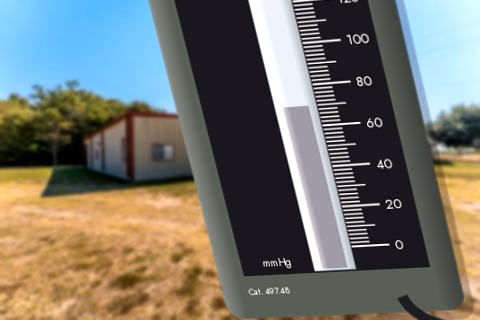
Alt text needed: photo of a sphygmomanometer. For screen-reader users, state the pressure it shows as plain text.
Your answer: 70 mmHg
